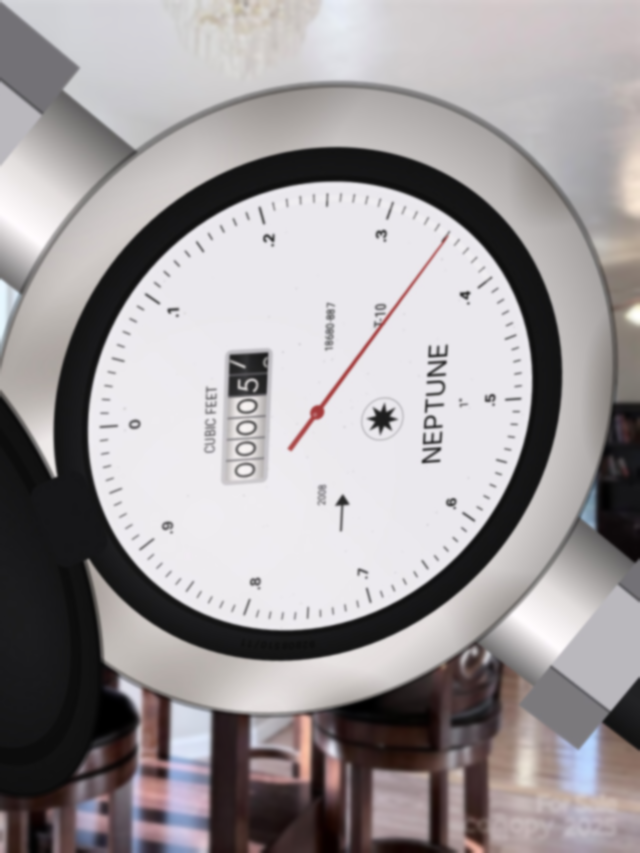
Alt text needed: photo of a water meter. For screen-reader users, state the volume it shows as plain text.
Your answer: 57.35 ft³
